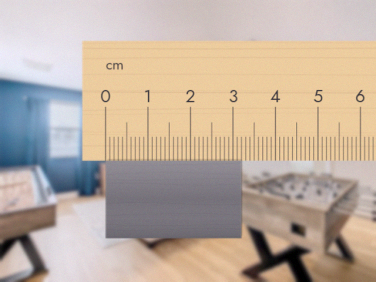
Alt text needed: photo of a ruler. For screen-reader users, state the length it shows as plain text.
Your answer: 3.2 cm
